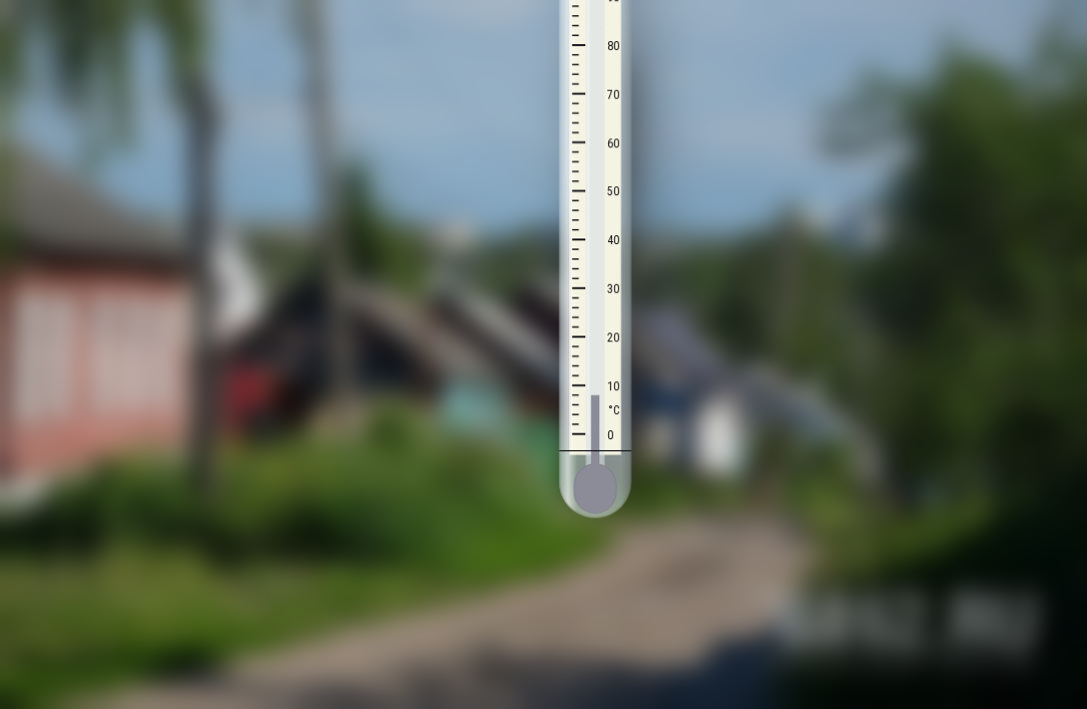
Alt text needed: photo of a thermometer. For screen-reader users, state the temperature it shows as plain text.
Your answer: 8 °C
